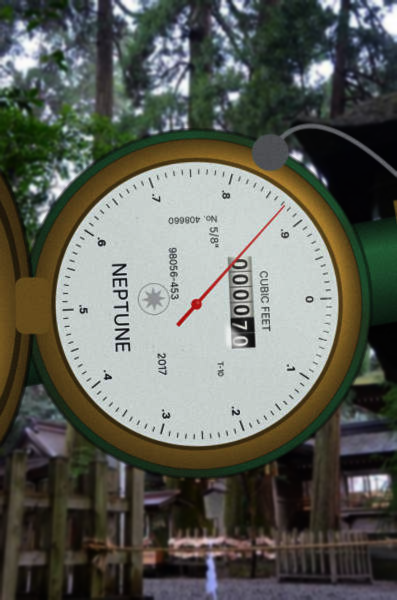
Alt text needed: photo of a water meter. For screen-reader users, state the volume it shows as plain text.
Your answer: 69.87 ft³
